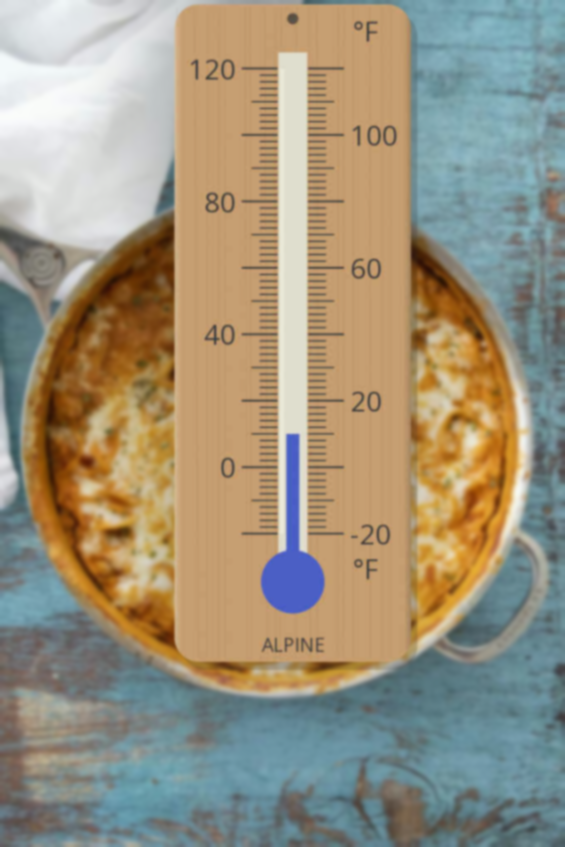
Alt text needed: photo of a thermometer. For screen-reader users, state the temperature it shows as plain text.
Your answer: 10 °F
